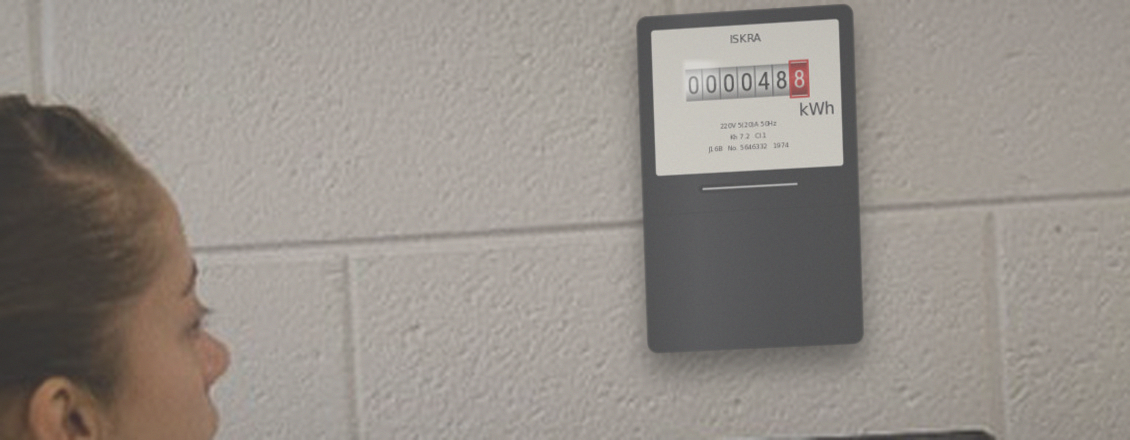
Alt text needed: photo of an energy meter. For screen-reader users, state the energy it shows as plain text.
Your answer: 48.8 kWh
